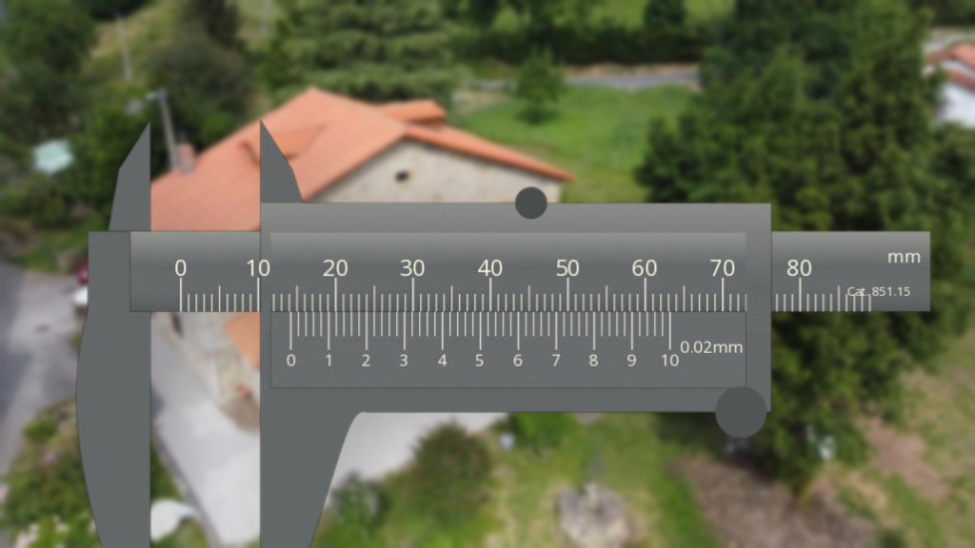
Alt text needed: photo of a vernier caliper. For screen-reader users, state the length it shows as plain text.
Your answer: 14.2 mm
